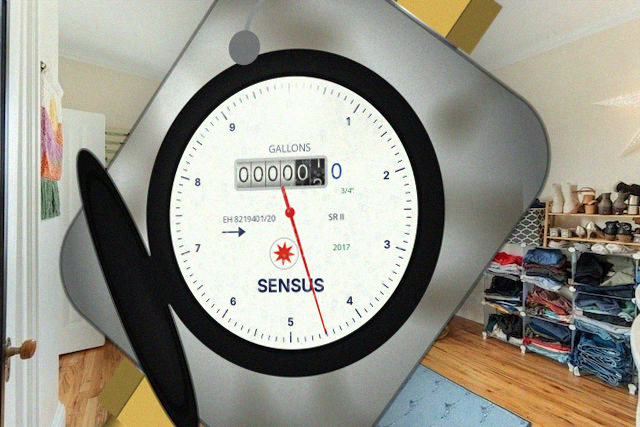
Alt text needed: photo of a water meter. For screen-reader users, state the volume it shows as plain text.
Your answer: 14.5 gal
